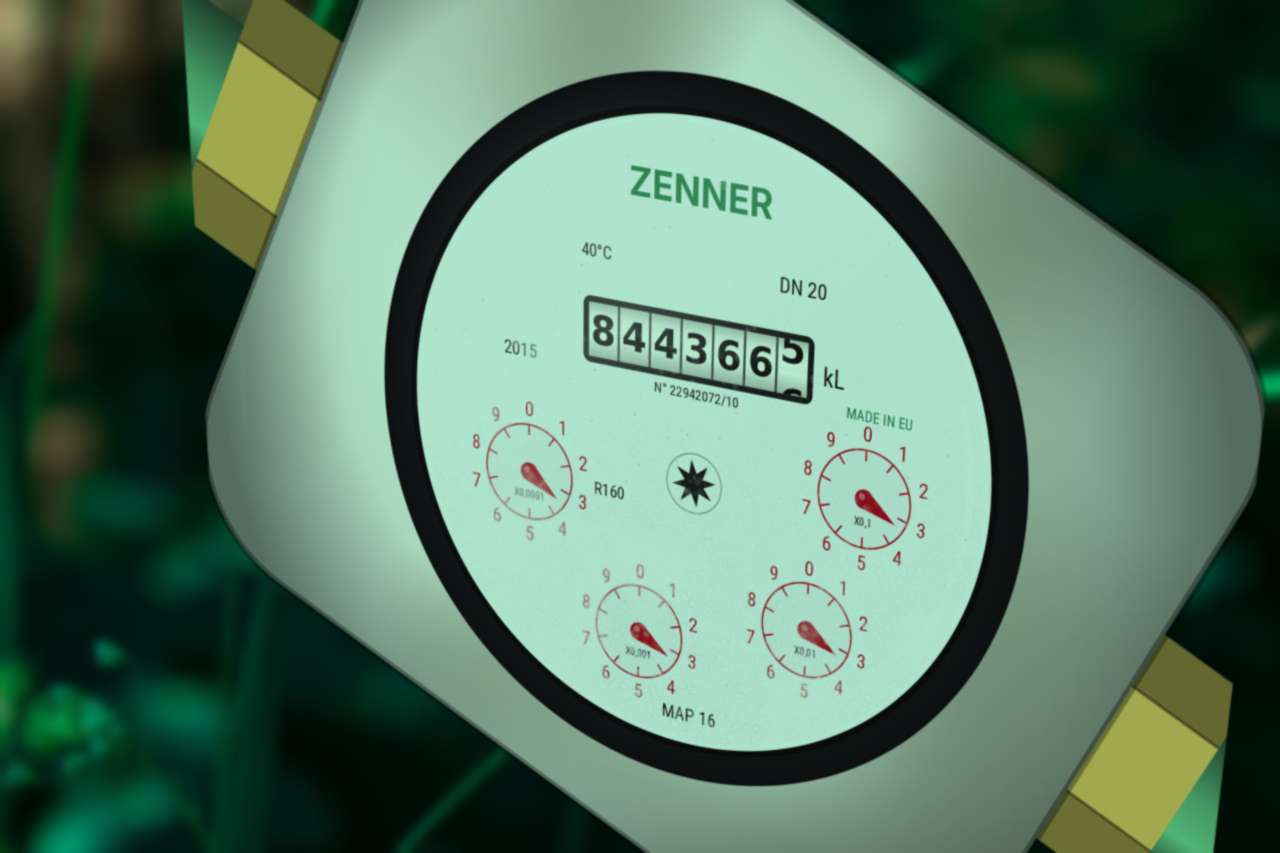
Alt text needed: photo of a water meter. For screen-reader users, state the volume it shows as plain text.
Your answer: 8443665.3333 kL
